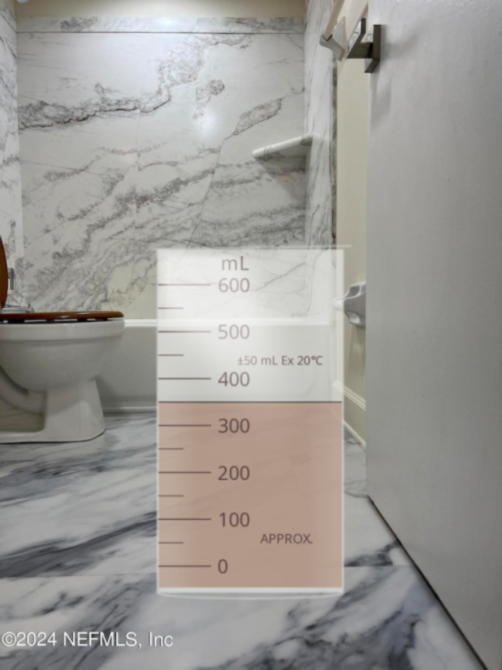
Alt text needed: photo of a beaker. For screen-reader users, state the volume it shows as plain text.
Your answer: 350 mL
